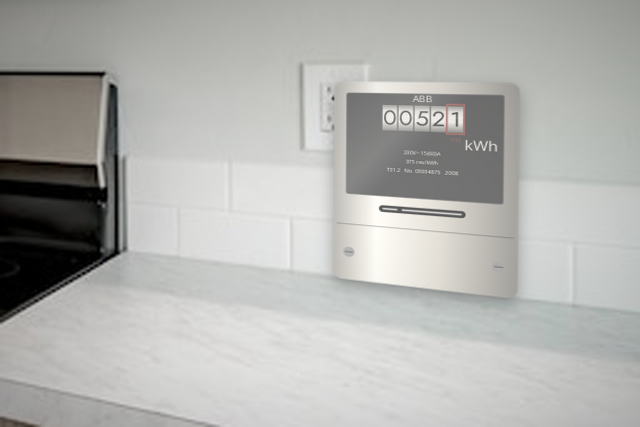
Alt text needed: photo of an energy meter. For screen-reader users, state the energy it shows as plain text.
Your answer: 52.1 kWh
